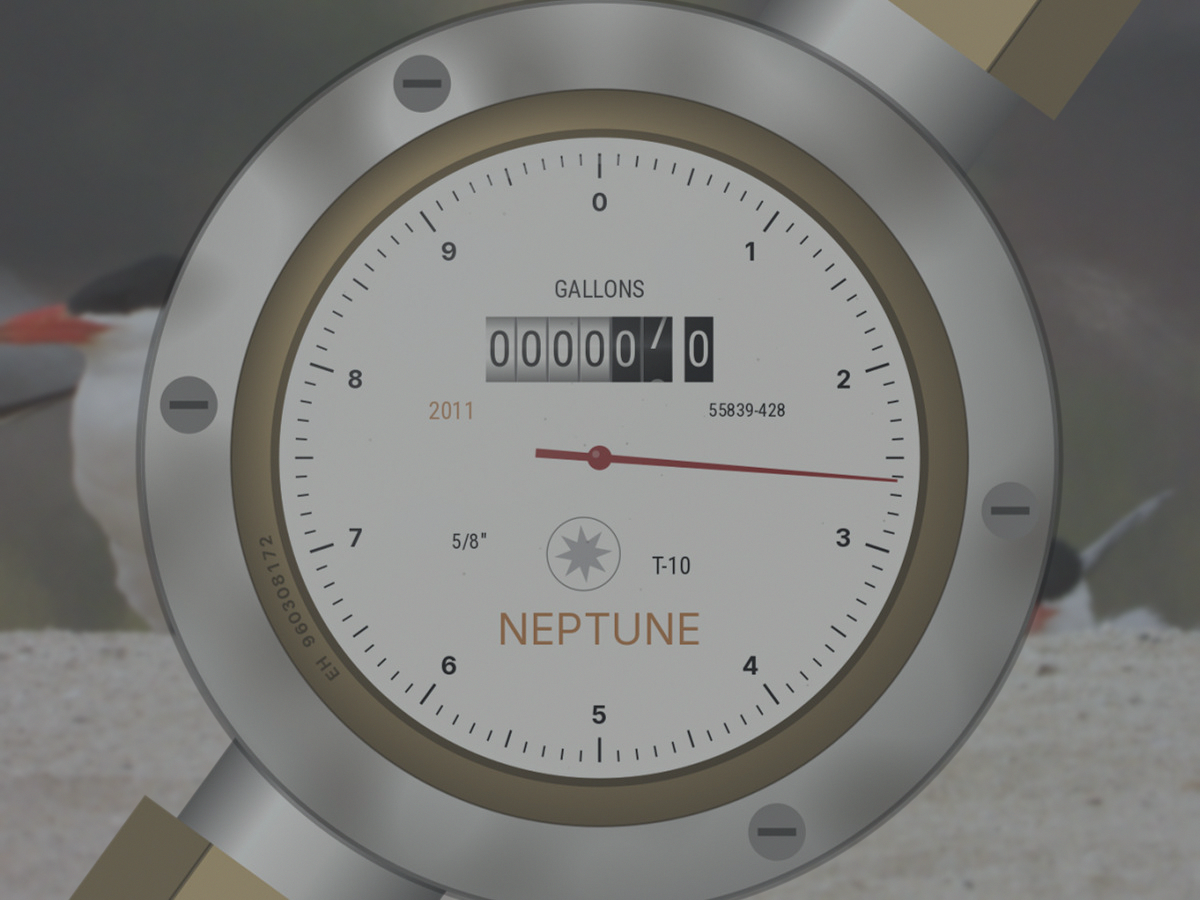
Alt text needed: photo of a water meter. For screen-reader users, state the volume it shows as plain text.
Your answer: 72.6 gal
